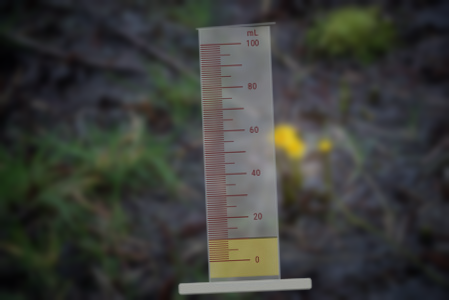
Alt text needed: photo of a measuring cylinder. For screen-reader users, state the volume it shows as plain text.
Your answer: 10 mL
